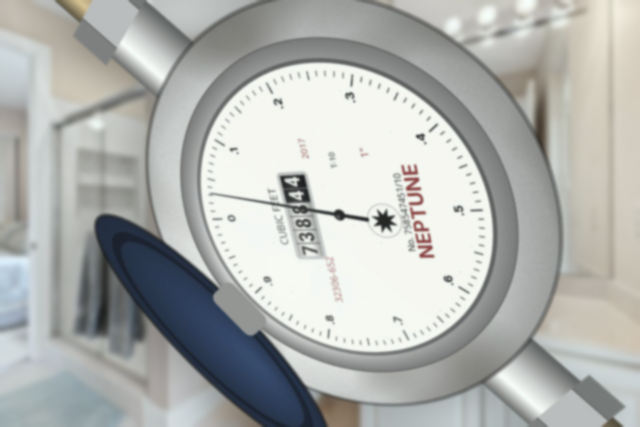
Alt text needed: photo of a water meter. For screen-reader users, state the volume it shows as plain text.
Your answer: 738844.03 ft³
